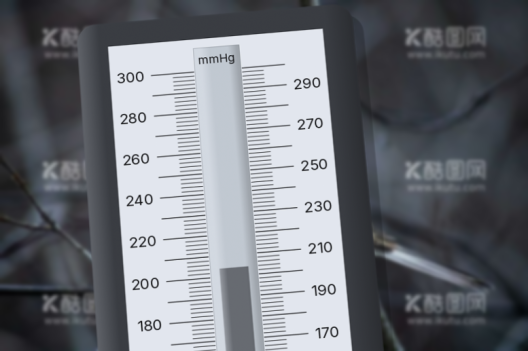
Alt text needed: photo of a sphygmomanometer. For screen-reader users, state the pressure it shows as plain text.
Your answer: 204 mmHg
